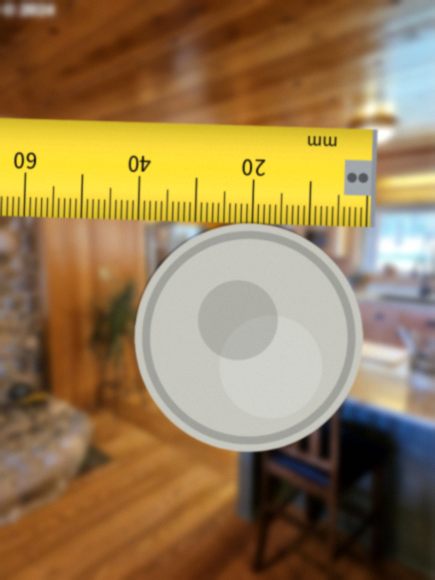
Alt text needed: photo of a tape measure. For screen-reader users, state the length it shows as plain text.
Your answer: 40 mm
